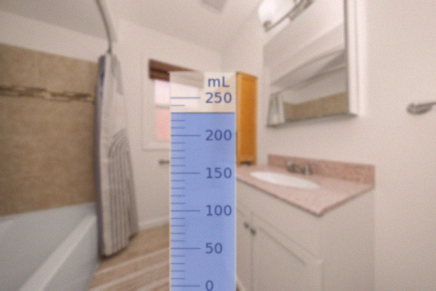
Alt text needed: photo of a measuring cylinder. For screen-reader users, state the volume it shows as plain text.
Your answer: 230 mL
